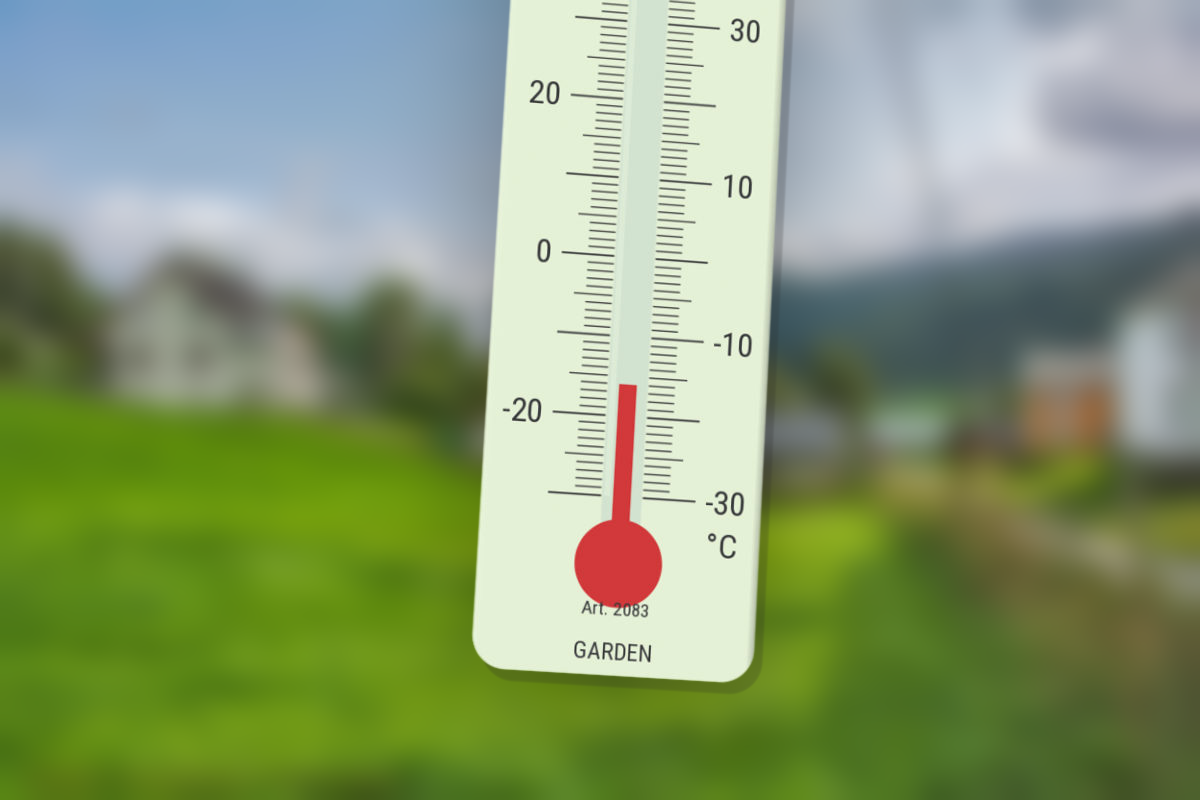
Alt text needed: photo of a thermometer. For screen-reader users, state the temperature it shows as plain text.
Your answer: -16 °C
